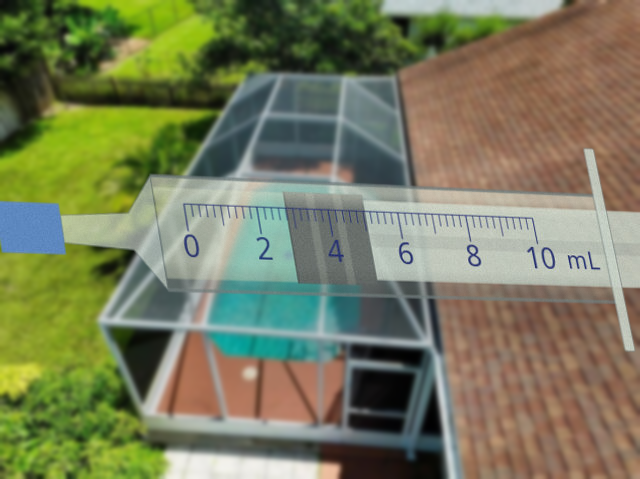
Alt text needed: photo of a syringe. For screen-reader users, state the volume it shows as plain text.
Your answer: 2.8 mL
